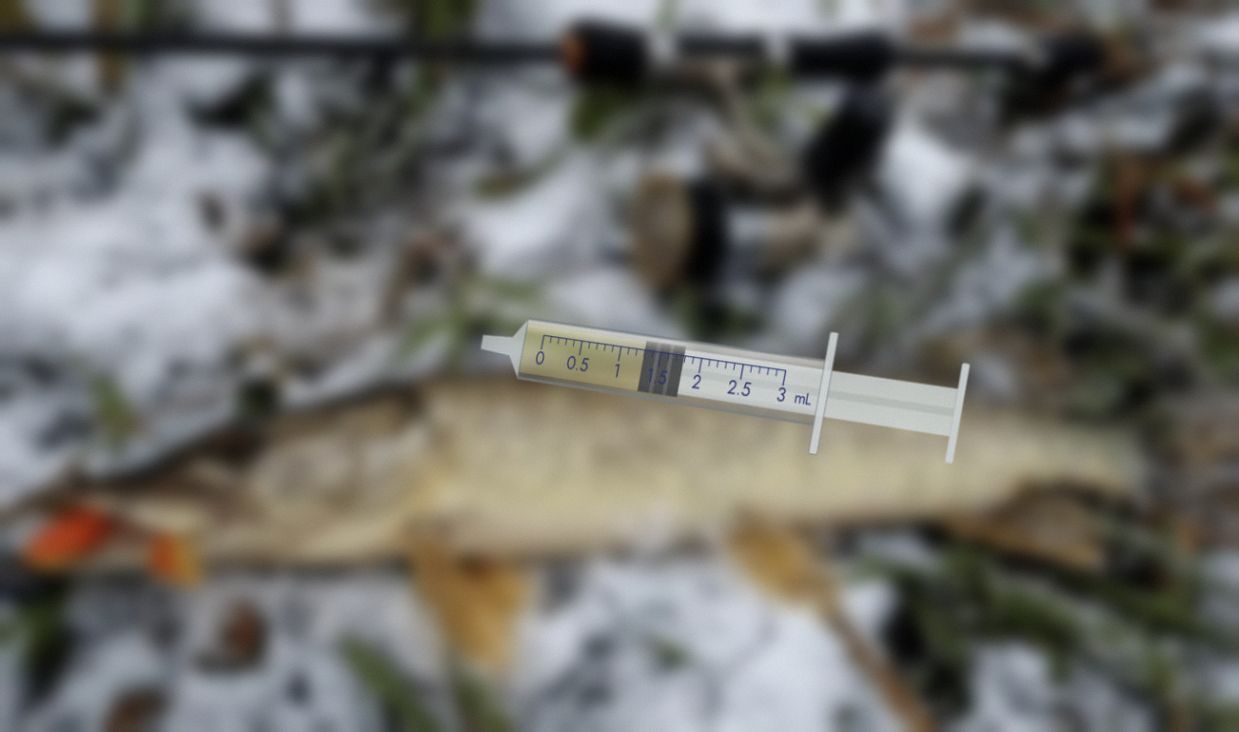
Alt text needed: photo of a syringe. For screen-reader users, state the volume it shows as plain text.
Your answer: 1.3 mL
